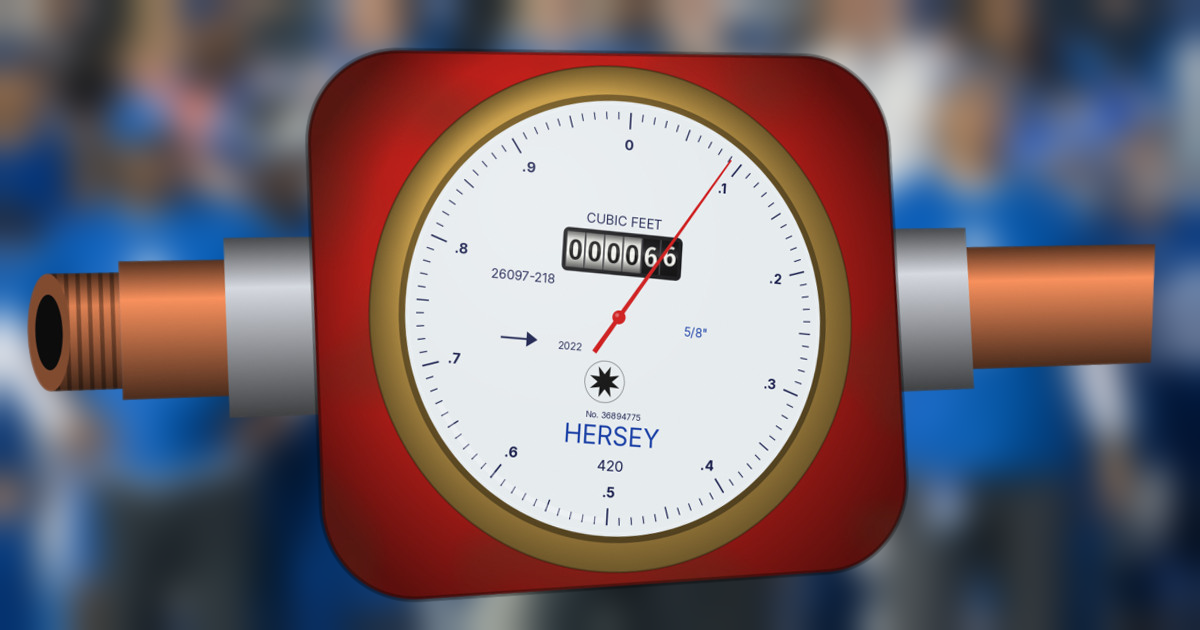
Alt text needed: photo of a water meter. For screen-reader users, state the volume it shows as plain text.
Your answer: 66.09 ft³
